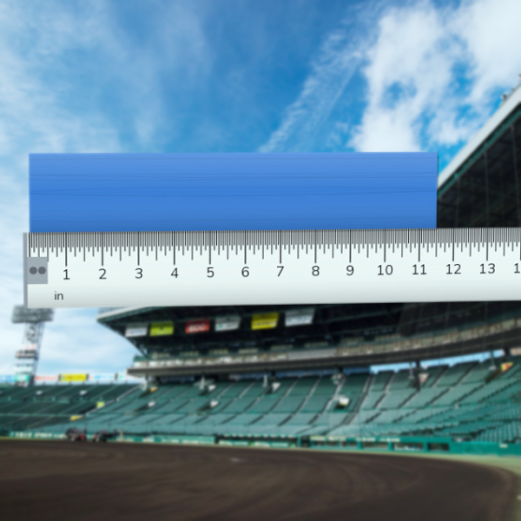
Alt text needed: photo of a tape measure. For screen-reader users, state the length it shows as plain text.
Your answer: 11.5 in
